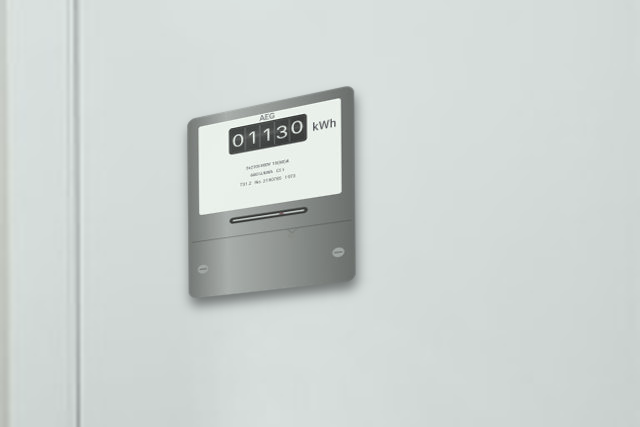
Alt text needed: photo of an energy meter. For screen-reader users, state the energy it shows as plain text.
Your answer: 1130 kWh
